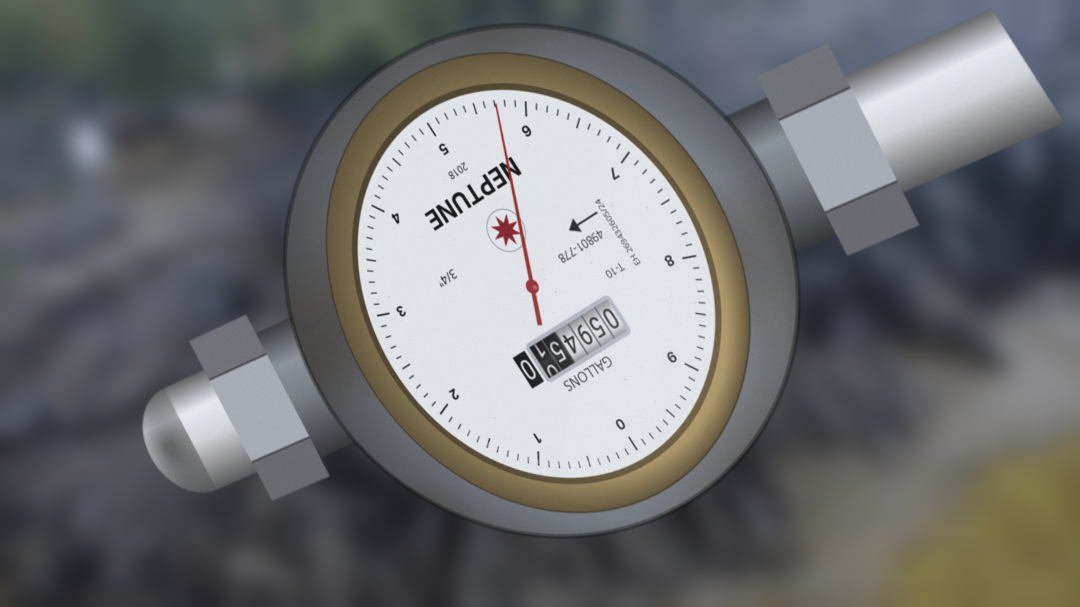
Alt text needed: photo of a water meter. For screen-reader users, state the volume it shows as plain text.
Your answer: 594505.7 gal
